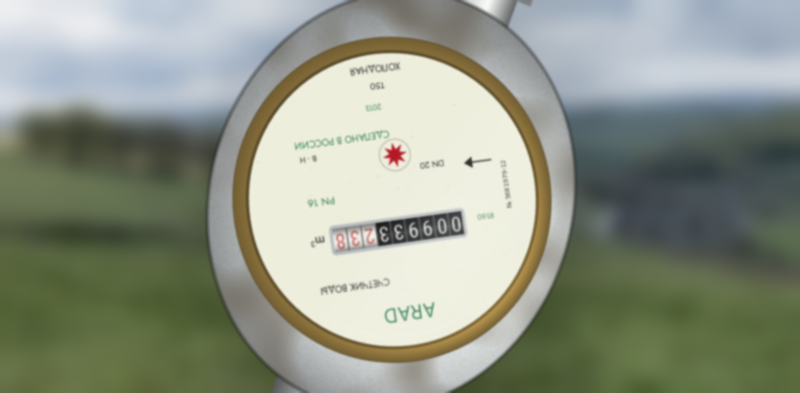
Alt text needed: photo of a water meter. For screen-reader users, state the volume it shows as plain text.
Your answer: 9933.238 m³
